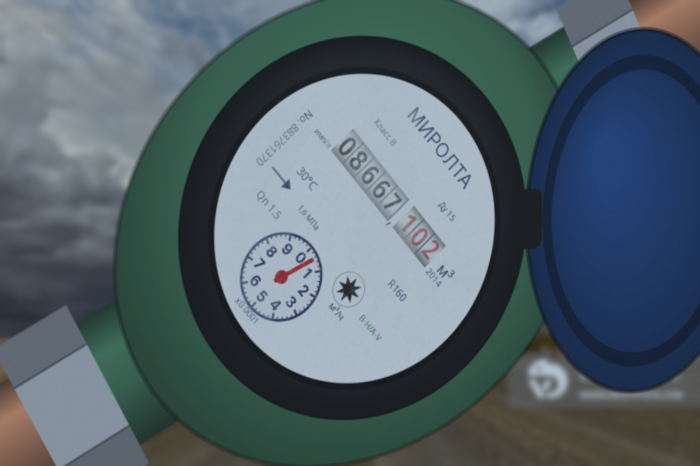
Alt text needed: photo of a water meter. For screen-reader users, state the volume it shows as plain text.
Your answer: 8667.1020 m³
